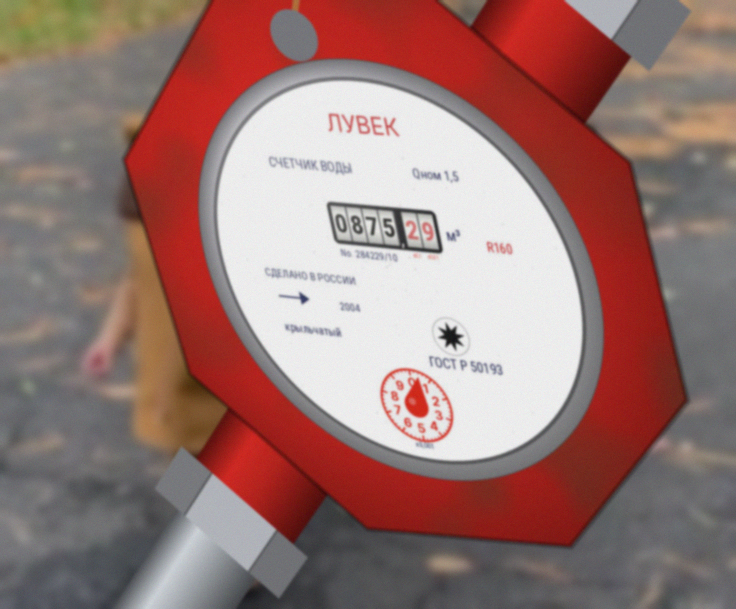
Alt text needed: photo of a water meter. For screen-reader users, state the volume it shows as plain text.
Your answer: 875.290 m³
